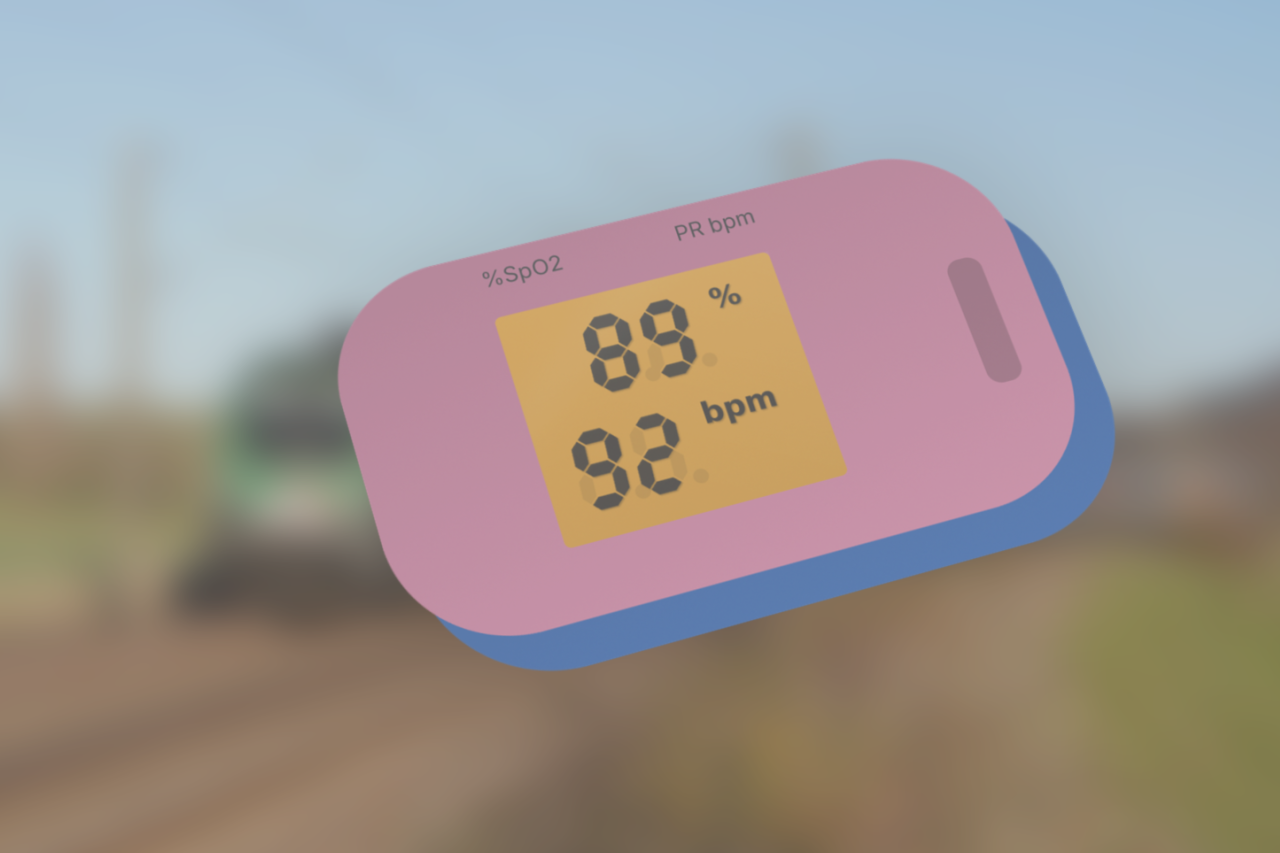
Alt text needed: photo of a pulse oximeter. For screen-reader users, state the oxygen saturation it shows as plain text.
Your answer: 89 %
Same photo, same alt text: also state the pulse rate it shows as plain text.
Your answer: 92 bpm
